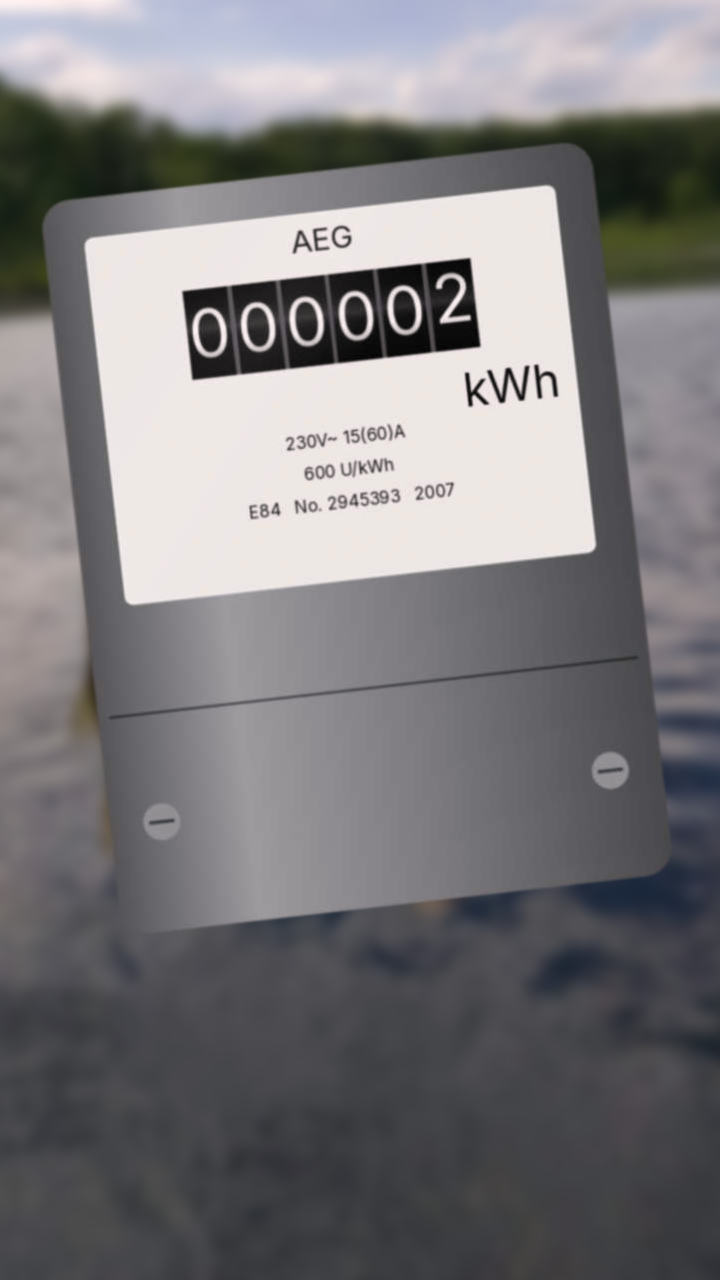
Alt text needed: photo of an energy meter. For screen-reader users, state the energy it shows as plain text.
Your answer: 2 kWh
